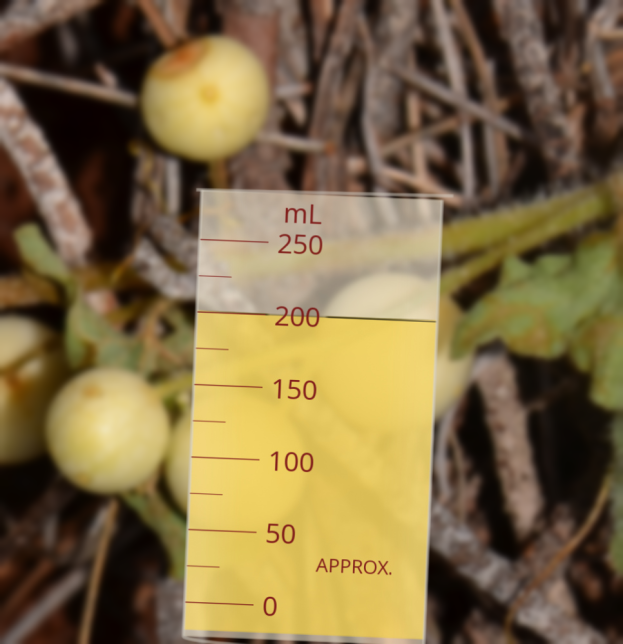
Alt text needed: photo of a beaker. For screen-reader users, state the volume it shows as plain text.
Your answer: 200 mL
